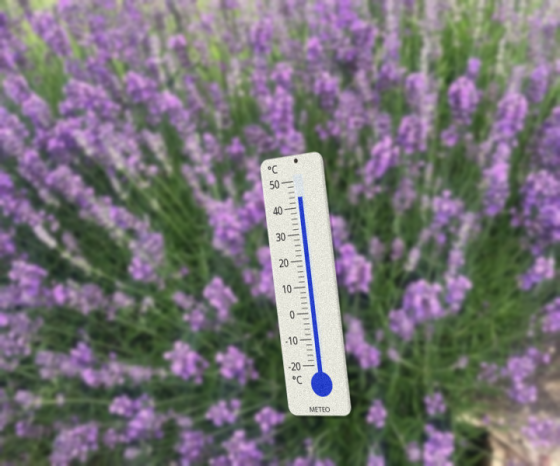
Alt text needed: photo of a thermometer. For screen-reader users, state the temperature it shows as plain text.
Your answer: 44 °C
